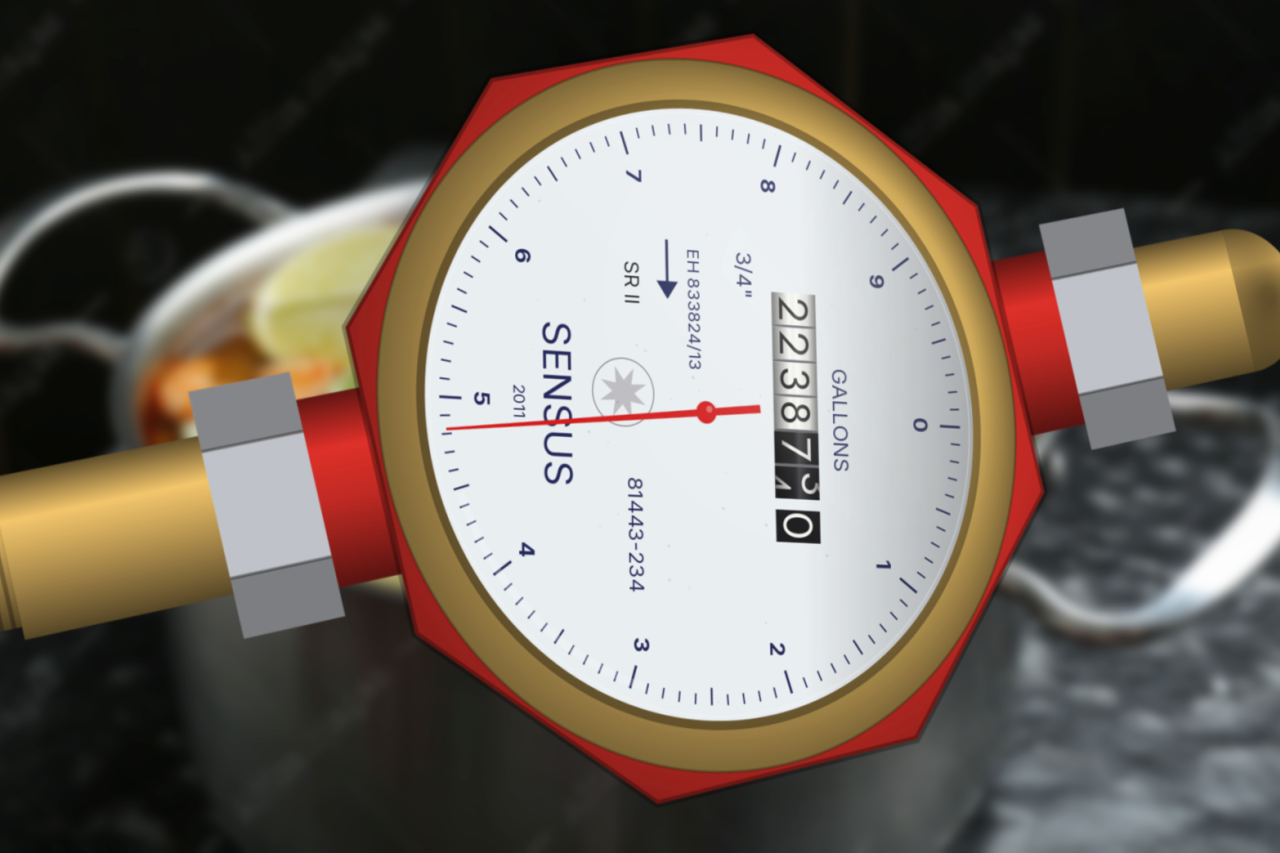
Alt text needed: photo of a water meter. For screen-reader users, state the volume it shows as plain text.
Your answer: 2238734.8 gal
